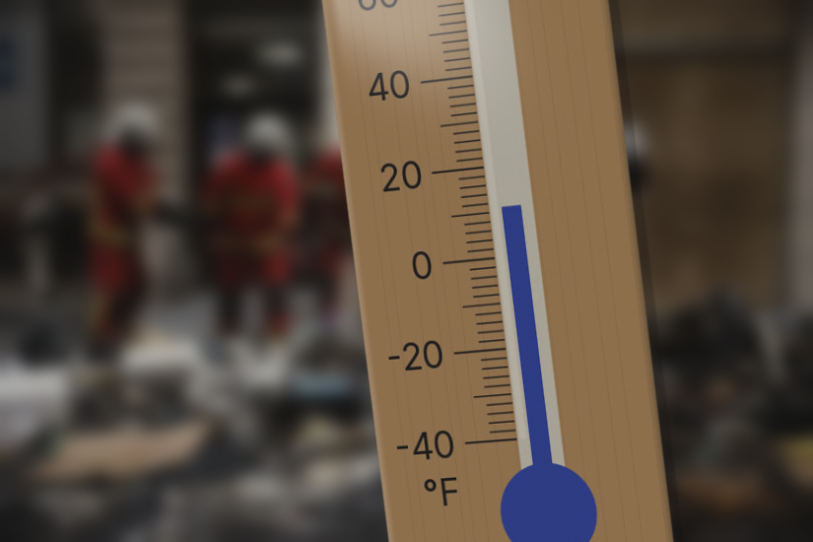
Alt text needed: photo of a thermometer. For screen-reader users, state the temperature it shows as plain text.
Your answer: 11 °F
